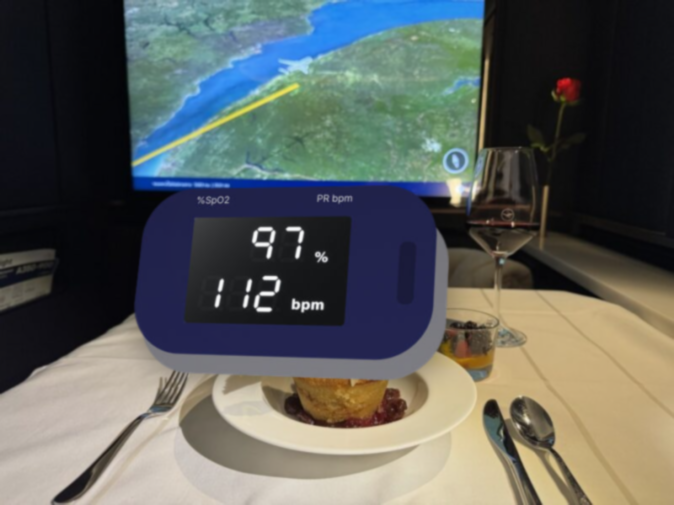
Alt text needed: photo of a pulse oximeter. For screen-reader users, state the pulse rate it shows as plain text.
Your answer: 112 bpm
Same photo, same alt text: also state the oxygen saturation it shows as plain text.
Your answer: 97 %
